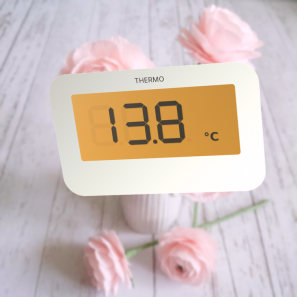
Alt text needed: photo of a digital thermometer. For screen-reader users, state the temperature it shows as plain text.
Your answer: 13.8 °C
